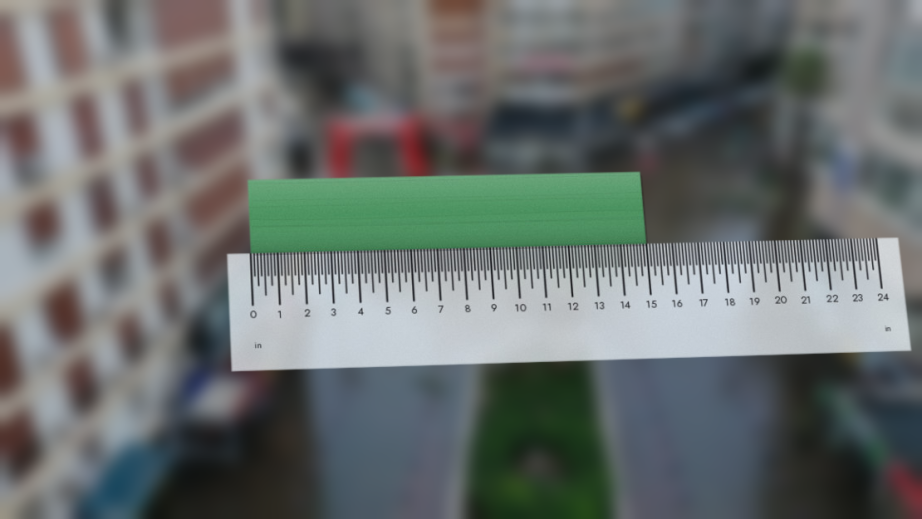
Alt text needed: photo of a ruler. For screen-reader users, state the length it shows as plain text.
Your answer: 15 in
